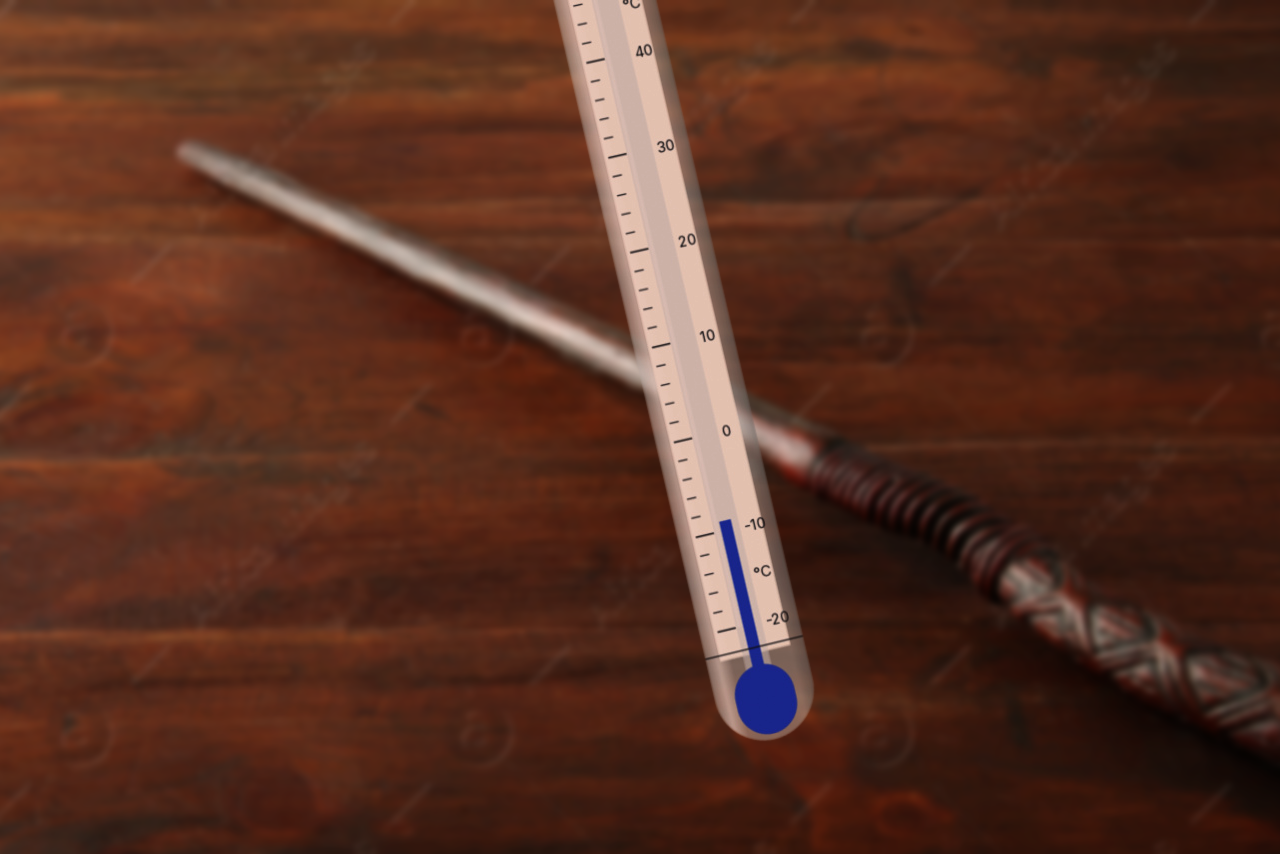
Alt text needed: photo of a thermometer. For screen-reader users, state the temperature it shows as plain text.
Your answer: -9 °C
